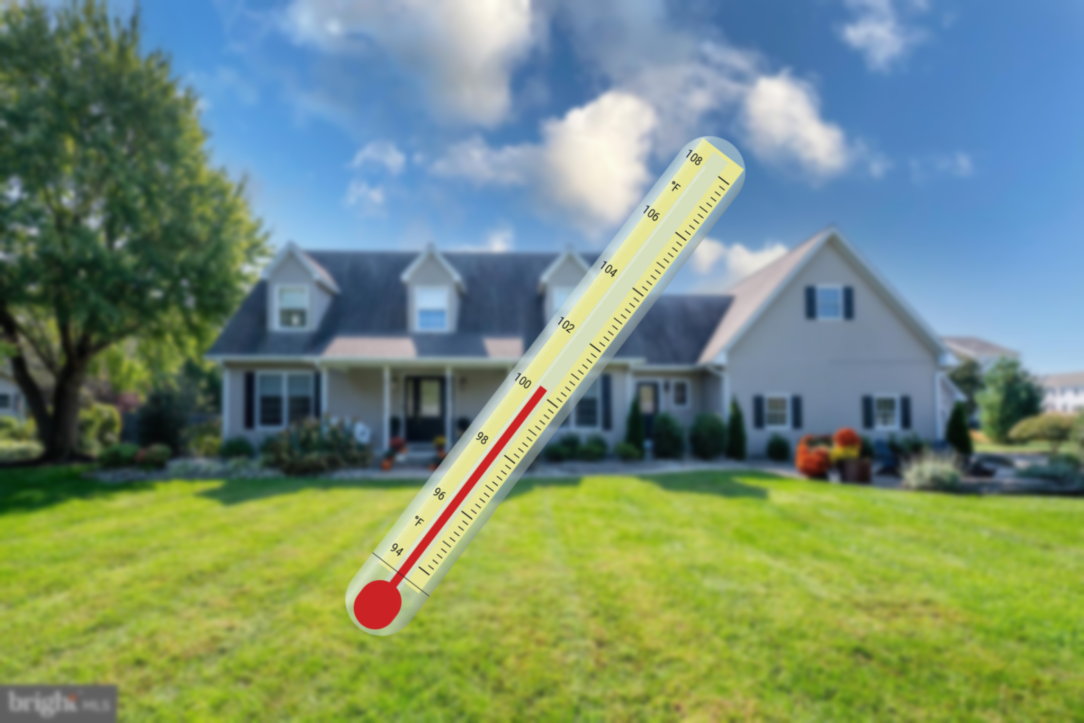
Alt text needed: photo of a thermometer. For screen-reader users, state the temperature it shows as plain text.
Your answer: 100.2 °F
